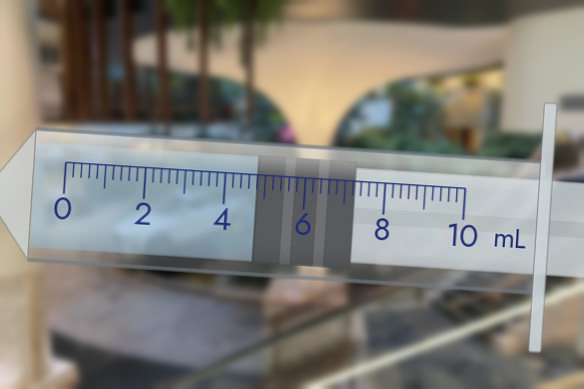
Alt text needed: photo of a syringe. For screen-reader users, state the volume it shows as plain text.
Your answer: 4.8 mL
